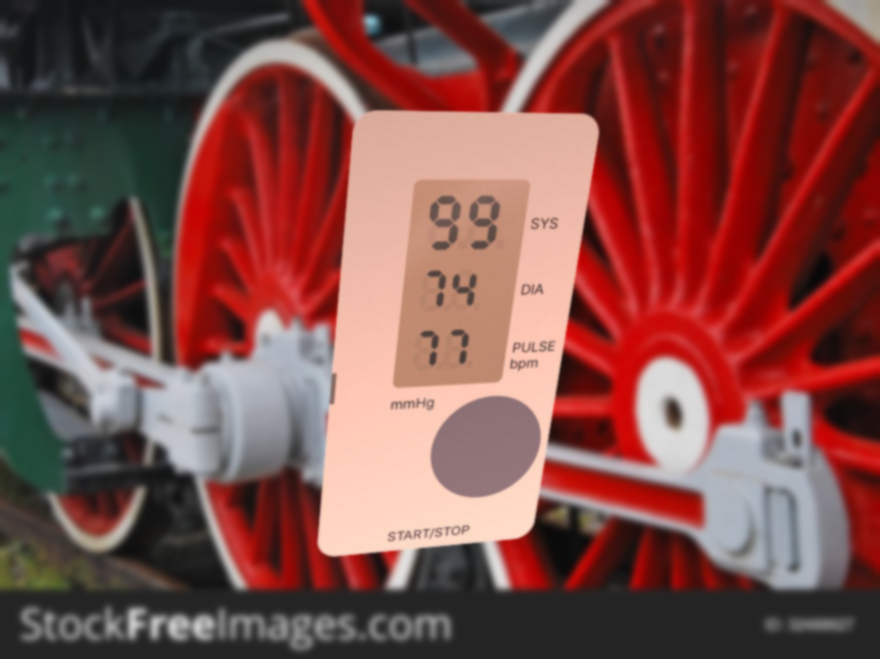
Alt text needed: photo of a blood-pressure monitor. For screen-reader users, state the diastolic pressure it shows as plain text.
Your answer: 74 mmHg
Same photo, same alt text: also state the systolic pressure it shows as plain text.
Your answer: 99 mmHg
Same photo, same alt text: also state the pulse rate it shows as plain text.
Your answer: 77 bpm
